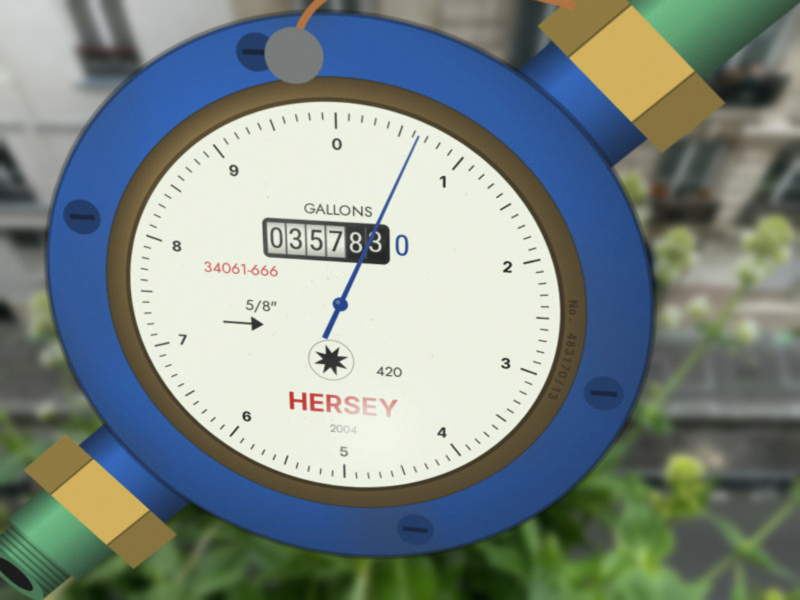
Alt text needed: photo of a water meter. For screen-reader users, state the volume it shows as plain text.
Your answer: 357830.6 gal
